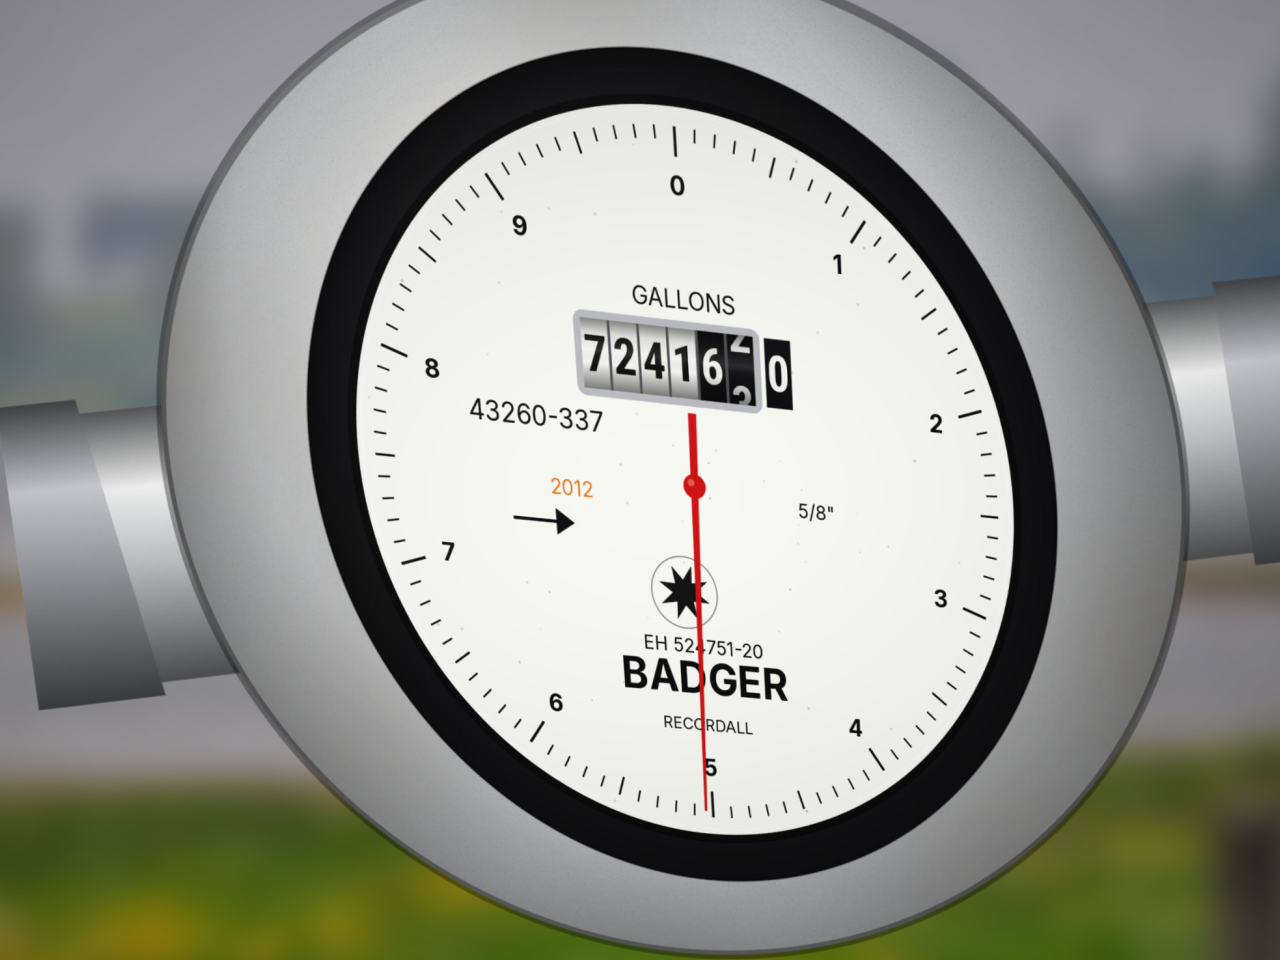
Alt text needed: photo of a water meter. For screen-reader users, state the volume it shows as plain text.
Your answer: 7241625.0 gal
